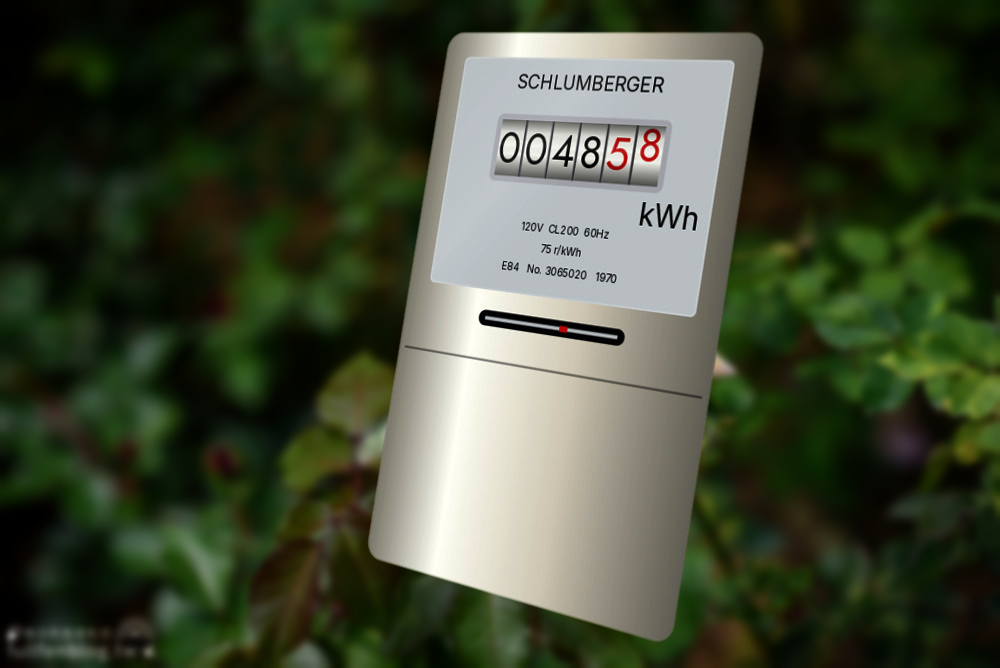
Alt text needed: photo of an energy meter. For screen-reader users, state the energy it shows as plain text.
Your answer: 48.58 kWh
